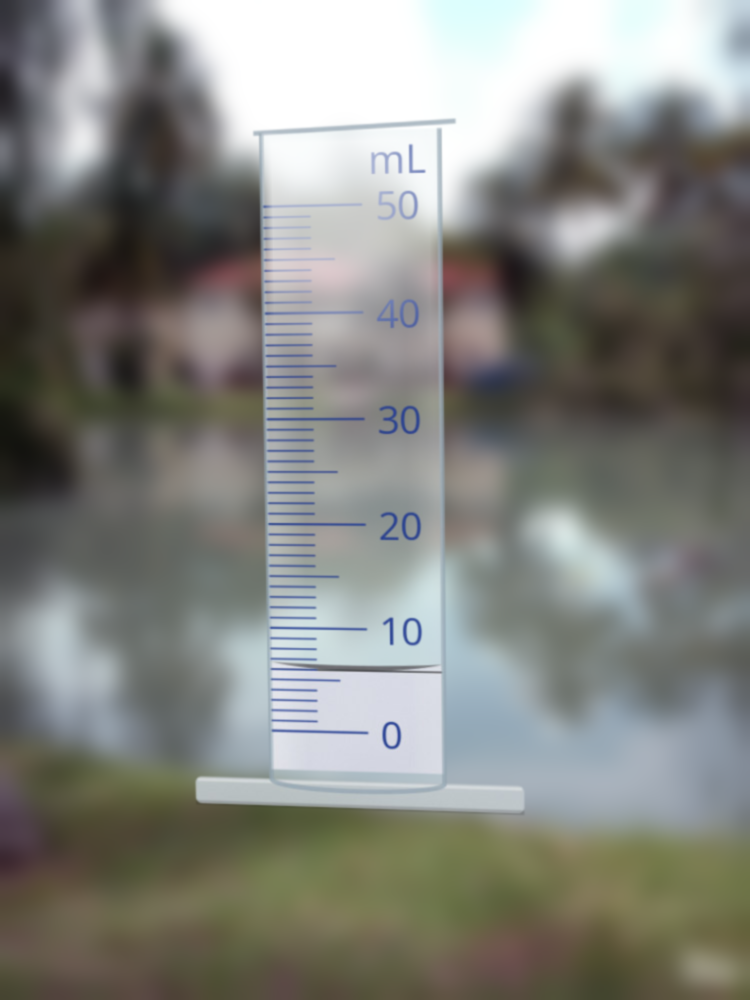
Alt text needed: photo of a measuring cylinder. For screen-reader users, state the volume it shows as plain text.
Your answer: 6 mL
